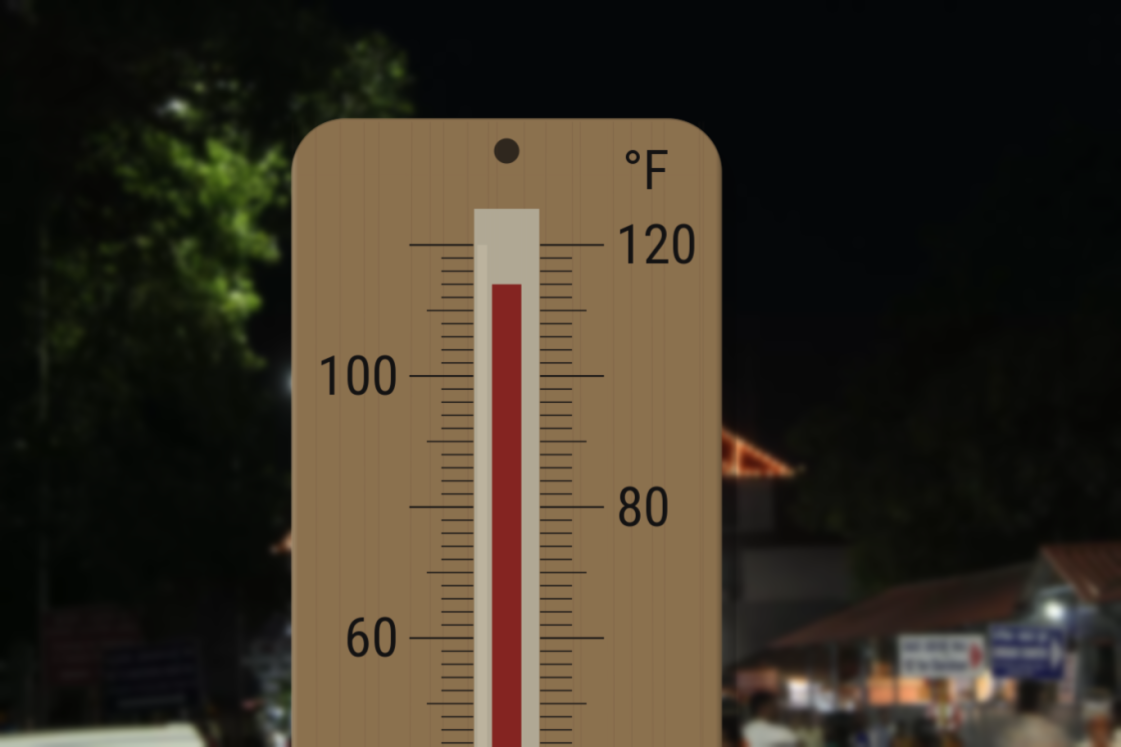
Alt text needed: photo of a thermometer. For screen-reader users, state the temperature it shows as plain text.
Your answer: 114 °F
